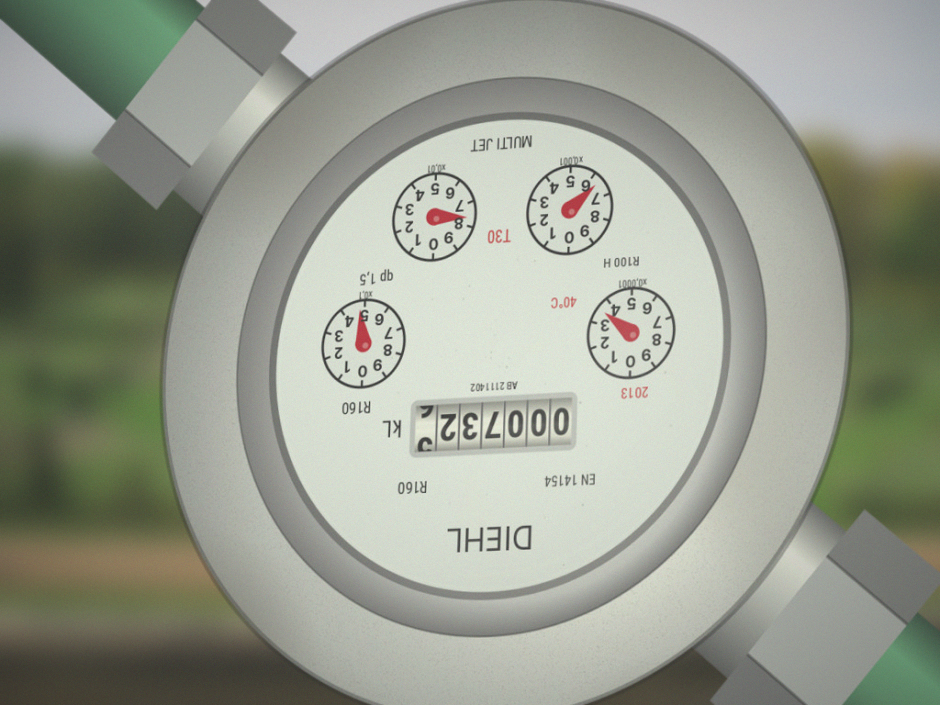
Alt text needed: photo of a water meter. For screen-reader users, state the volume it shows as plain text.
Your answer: 7325.4763 kL
